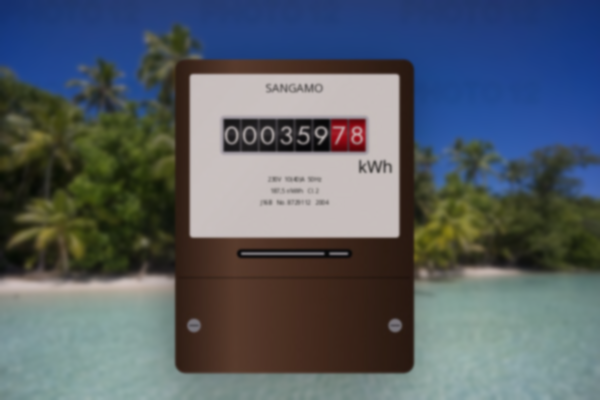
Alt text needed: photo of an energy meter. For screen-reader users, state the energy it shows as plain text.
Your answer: 359.78 kWh
